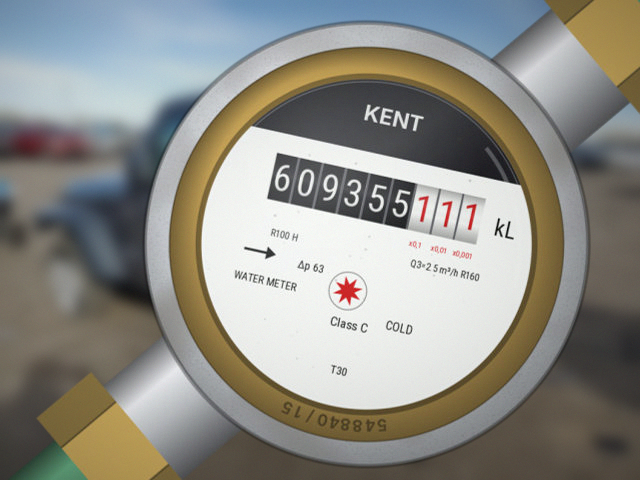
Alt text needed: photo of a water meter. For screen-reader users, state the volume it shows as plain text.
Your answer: 609355.111 kL
